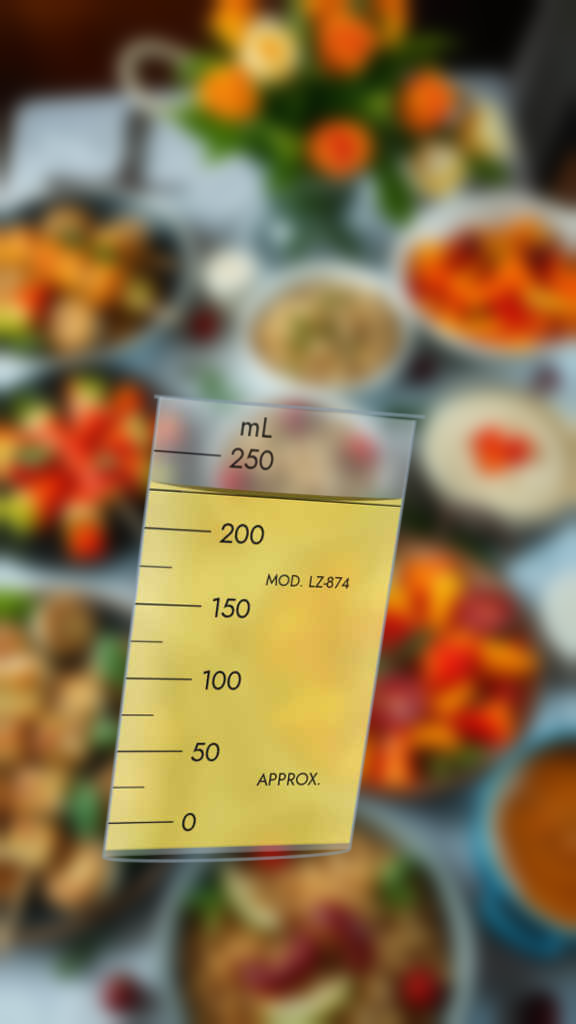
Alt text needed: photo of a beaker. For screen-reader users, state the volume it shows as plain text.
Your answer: 225 mL
